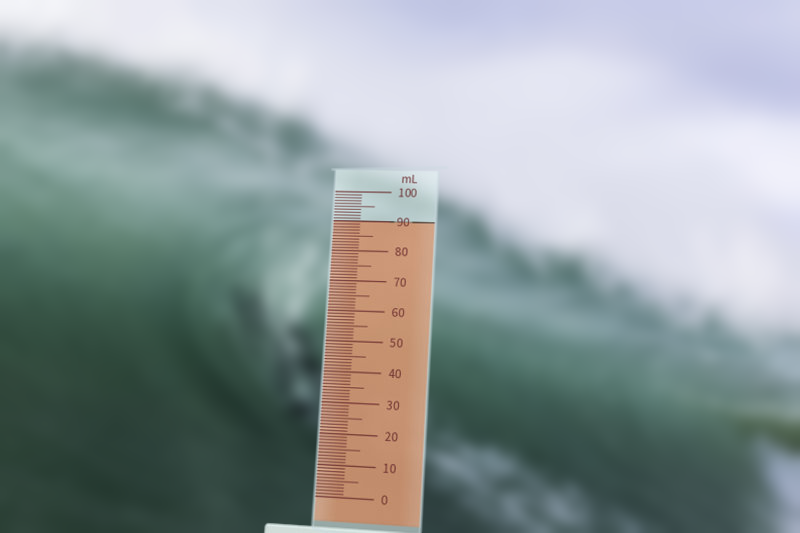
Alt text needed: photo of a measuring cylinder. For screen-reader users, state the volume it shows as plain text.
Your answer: 90 mL
